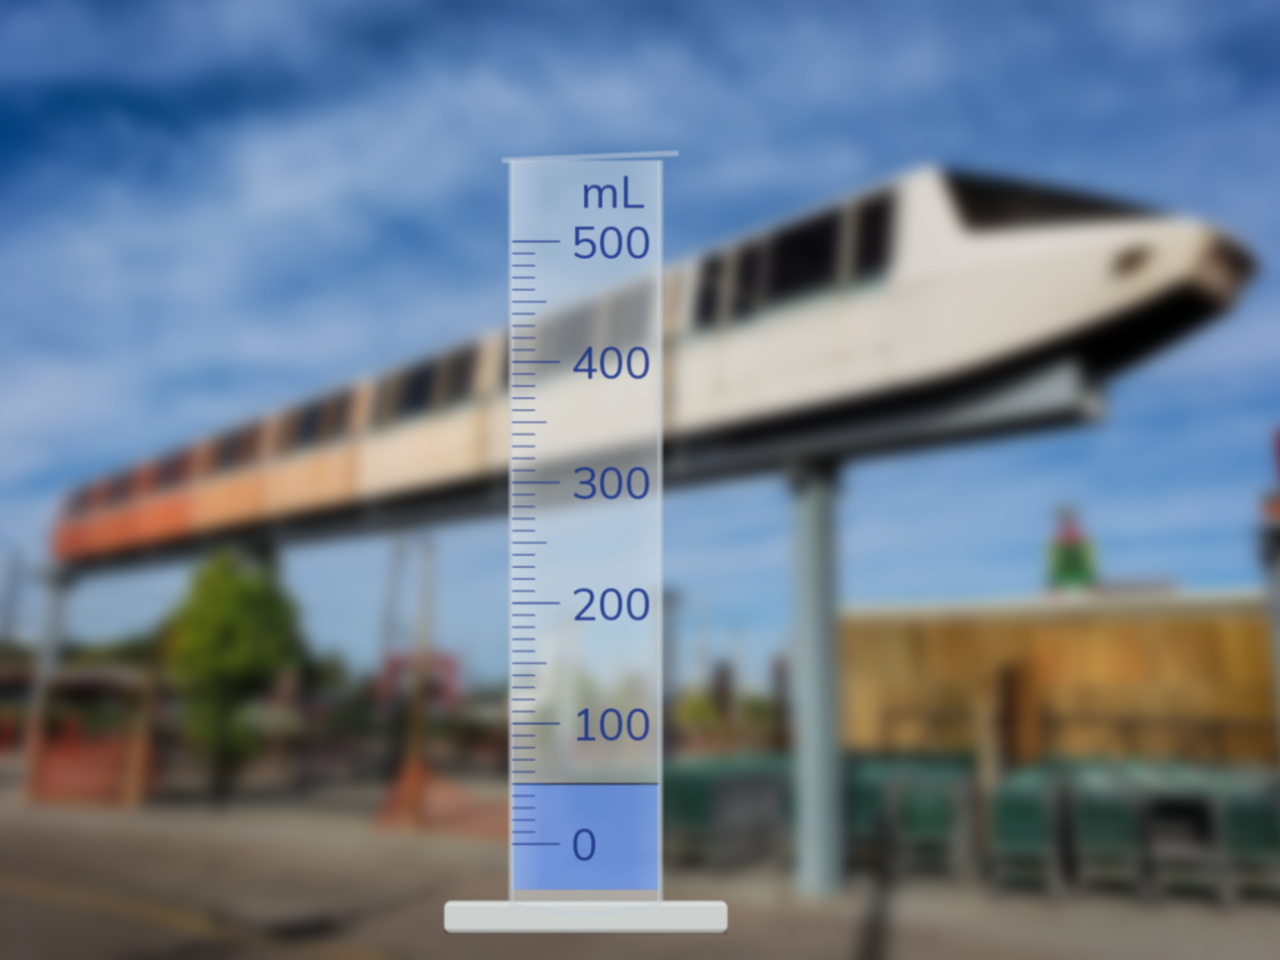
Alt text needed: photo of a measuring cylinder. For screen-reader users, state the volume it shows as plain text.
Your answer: 50 mL
